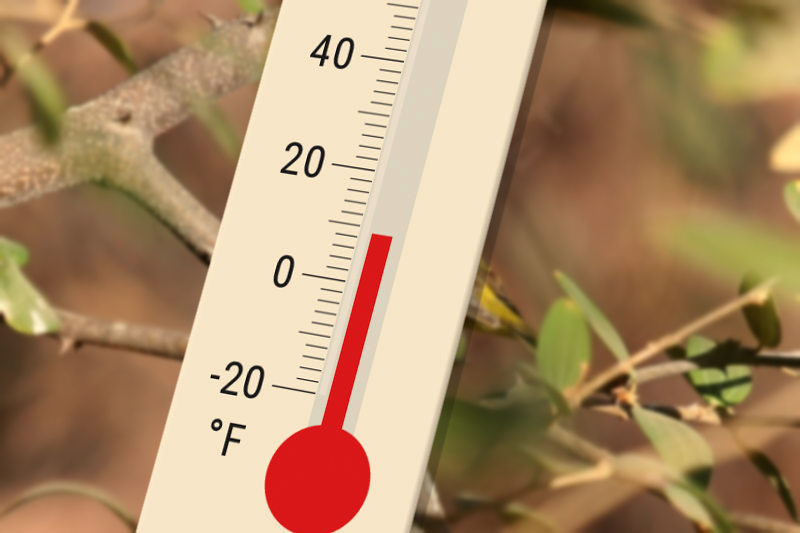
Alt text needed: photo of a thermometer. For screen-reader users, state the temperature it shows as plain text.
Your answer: 9 °F
